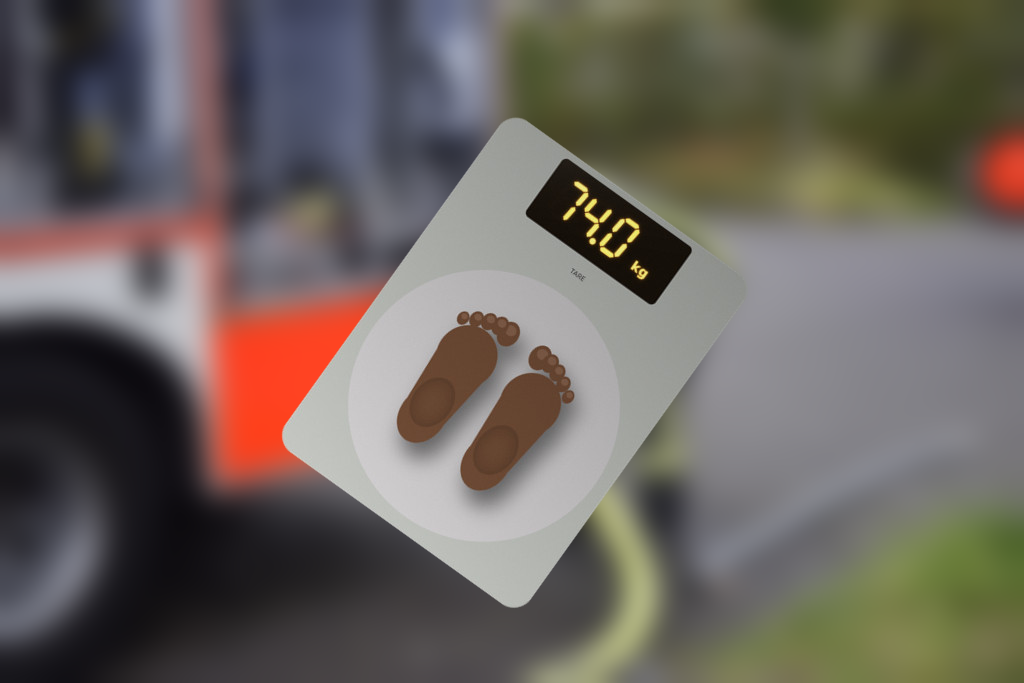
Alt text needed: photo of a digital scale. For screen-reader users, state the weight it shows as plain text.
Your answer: 74.0 kg
